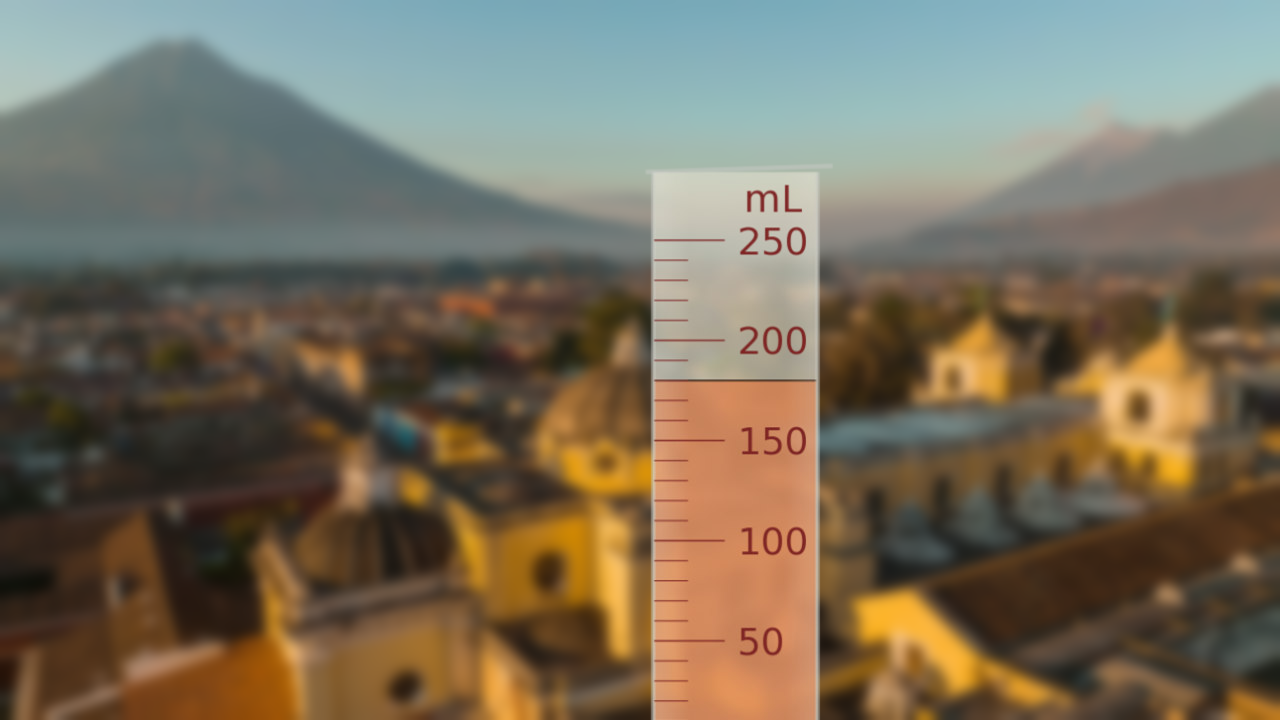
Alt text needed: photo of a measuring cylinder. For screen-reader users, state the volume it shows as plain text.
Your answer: 180 mL
